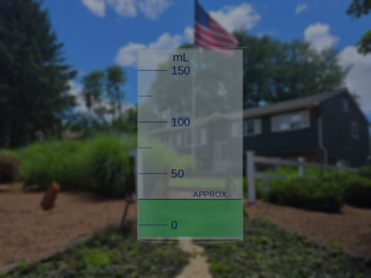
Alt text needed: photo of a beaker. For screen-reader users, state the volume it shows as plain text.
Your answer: 25 mL
